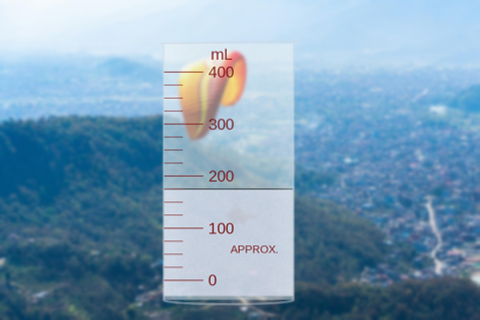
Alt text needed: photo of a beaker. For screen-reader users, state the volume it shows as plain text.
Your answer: 175 mL
